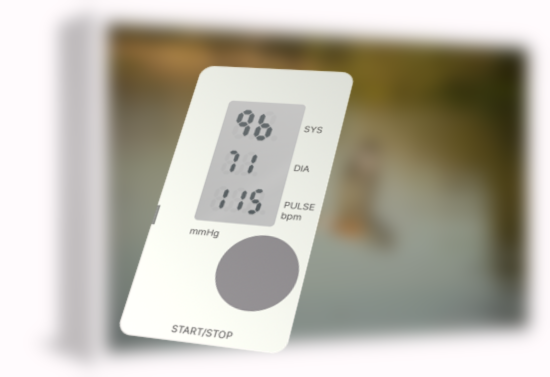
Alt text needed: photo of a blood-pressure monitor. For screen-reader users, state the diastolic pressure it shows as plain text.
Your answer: 71 mmHg
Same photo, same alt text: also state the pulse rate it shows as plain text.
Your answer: 115 bpm
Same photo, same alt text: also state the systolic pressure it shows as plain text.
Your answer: 96 mmHg
